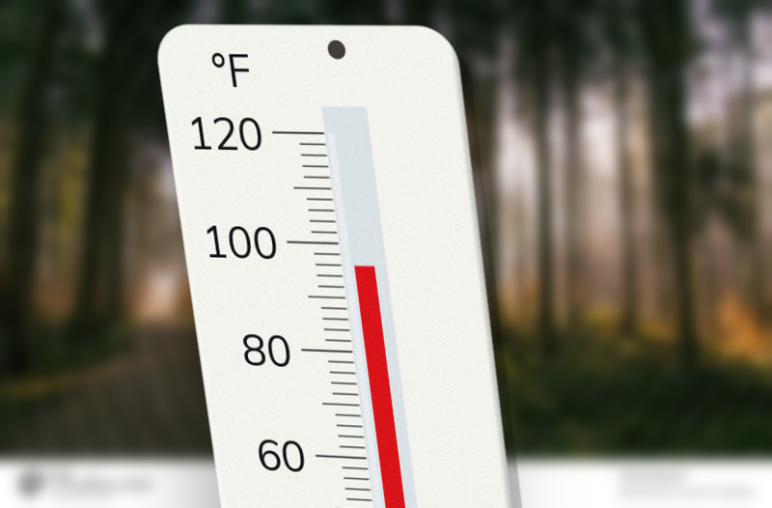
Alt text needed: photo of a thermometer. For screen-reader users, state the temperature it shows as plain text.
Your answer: 96 °F
